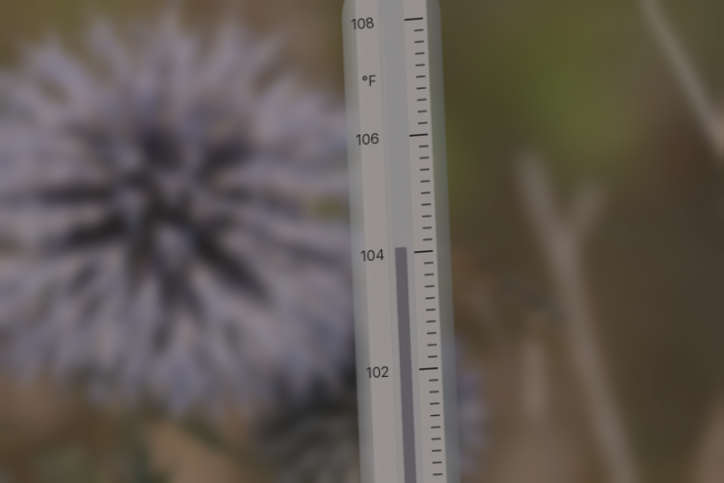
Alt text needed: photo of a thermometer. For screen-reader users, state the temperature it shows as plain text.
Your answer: 104.1 °F
